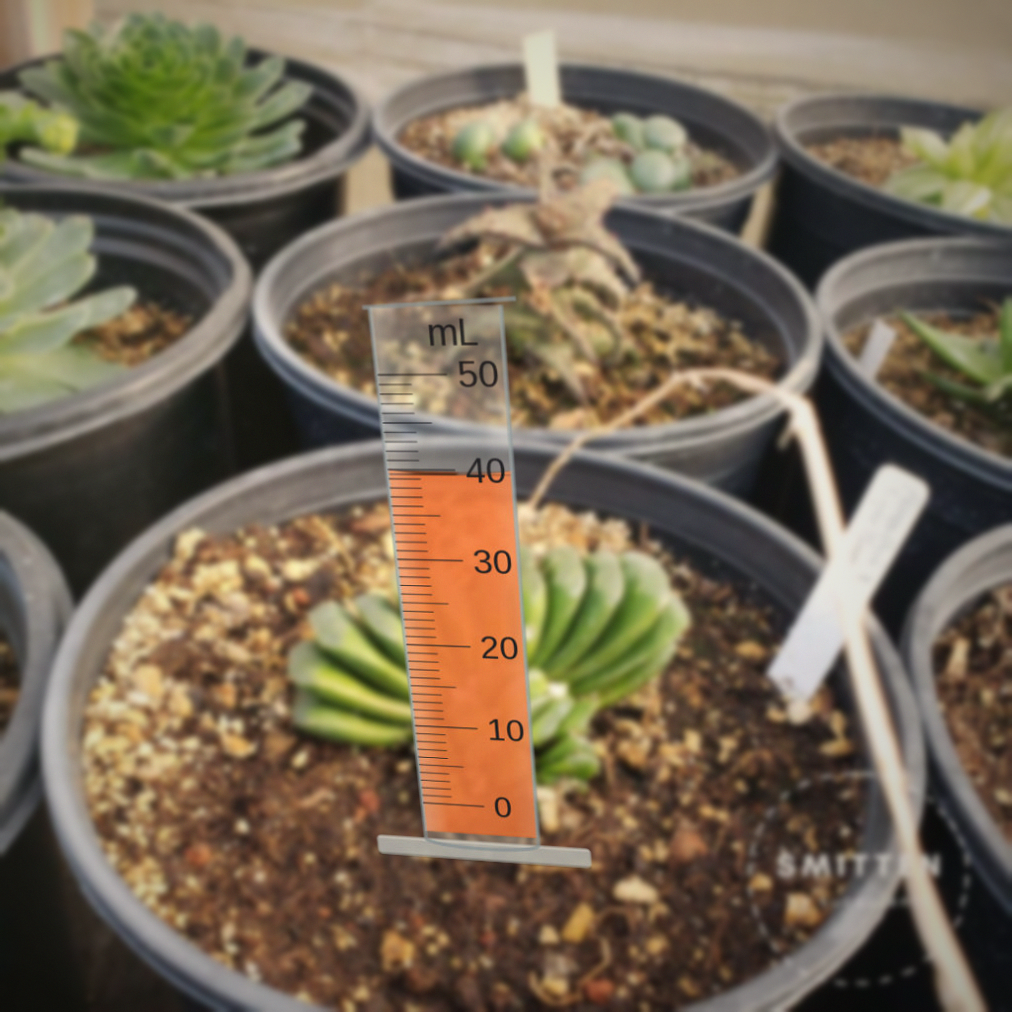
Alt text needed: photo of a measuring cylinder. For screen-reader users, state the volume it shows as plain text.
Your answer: 39.5 mL
